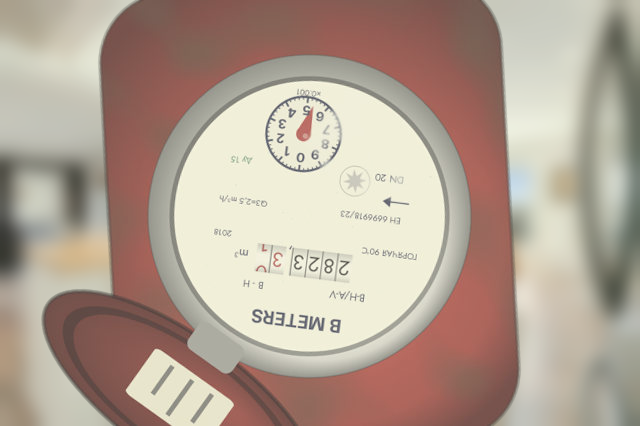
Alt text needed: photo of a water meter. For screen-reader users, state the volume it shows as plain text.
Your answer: 2823.305 m³
